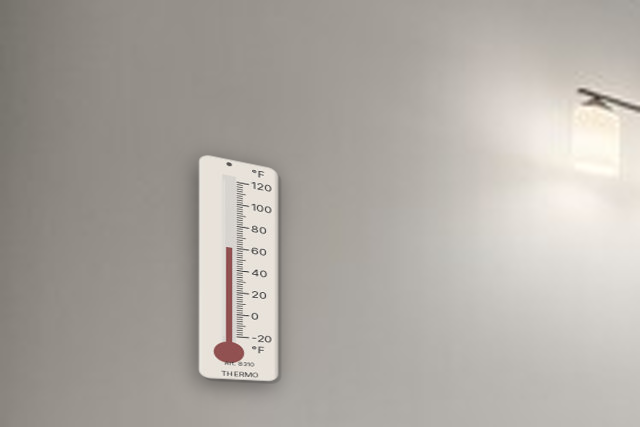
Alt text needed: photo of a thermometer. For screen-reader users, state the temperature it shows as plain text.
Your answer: 60 °F
